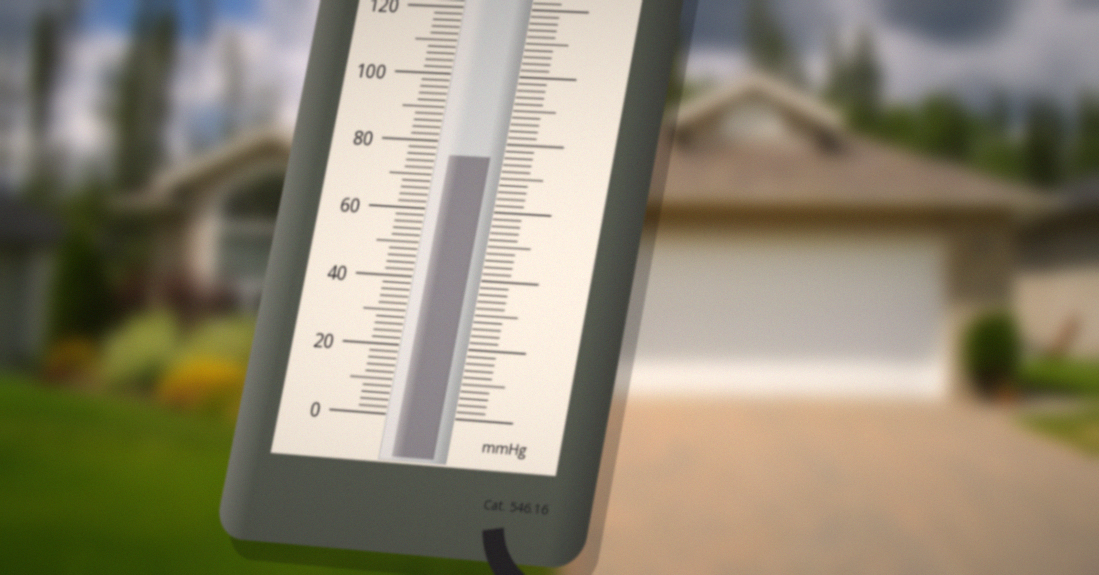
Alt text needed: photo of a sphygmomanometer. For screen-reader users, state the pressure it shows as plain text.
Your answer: 76 mmHg
